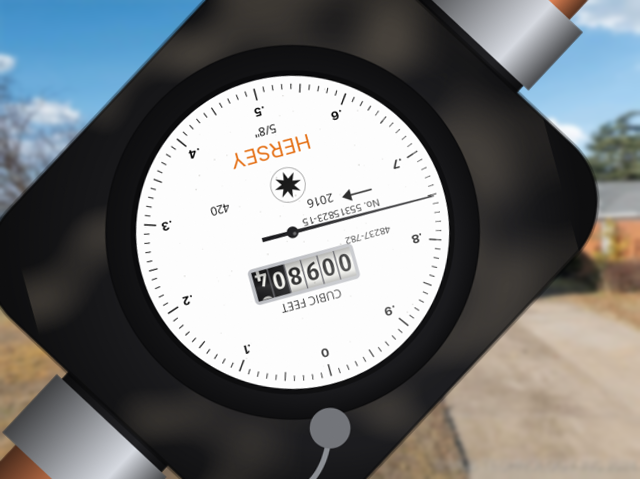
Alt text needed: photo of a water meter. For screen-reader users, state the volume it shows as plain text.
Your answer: 9803.75 ft³
